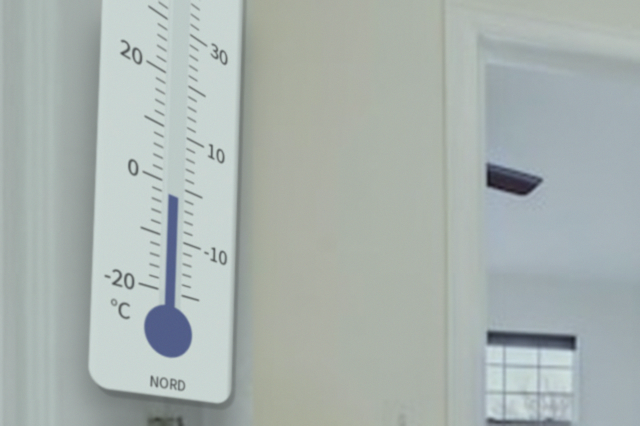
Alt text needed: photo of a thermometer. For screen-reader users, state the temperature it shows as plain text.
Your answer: -2 °C
